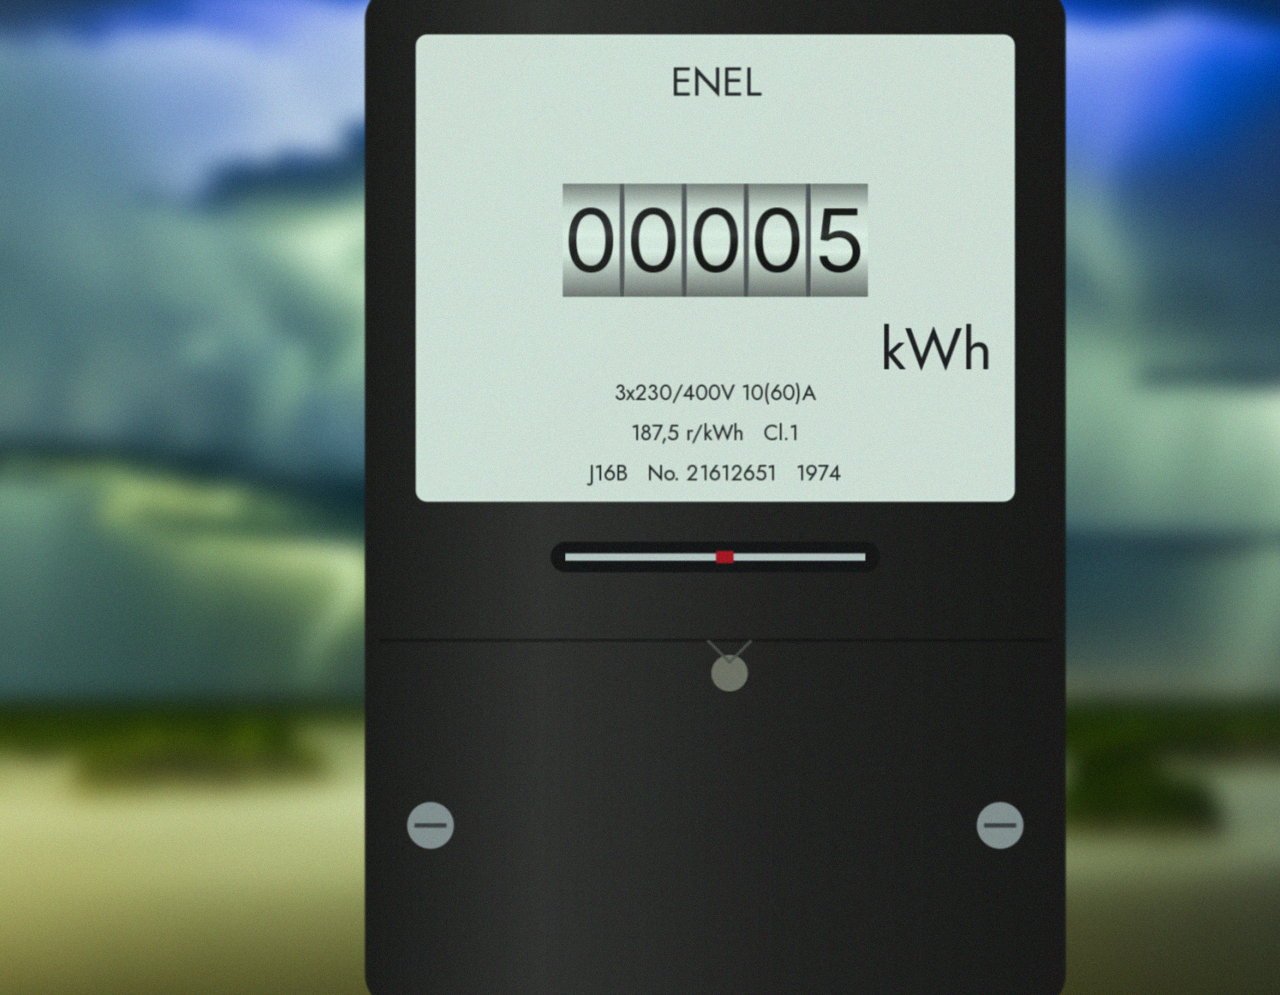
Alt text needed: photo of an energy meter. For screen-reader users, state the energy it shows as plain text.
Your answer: 5 kWh
